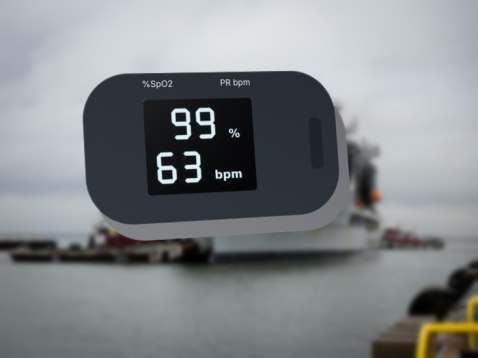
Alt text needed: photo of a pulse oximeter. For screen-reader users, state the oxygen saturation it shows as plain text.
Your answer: 99 %
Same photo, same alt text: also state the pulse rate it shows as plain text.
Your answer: 63 bpm
